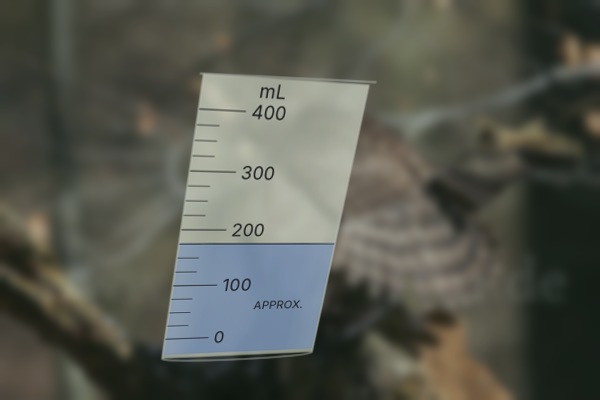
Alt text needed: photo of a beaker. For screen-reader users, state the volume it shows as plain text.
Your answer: 175 mL
